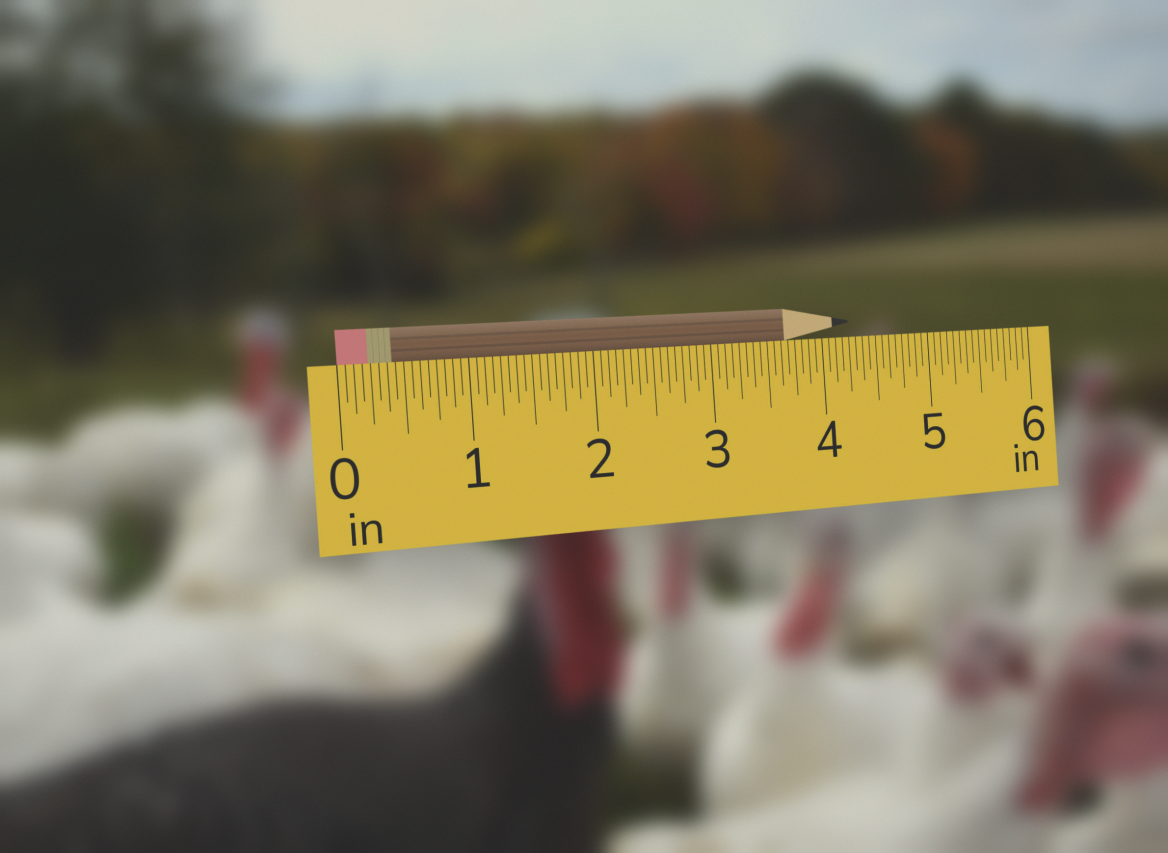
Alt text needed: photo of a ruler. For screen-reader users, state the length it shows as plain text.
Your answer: 4.25 in
